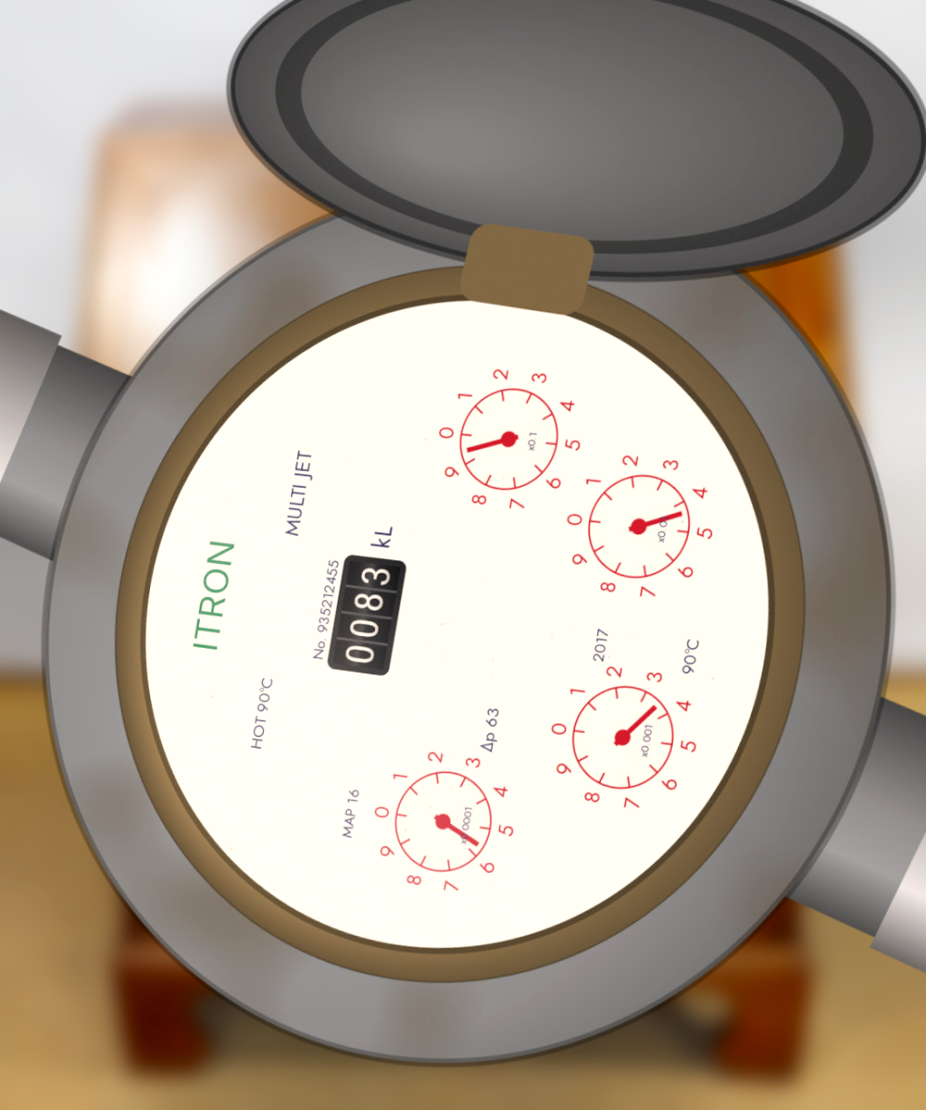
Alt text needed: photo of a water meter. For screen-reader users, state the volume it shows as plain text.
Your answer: 82.9435 kL
